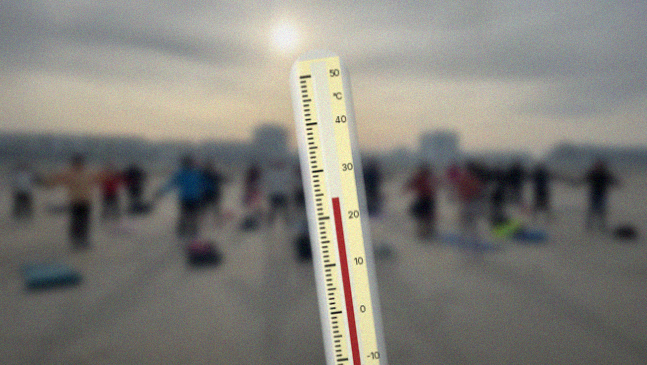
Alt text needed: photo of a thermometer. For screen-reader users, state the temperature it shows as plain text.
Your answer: 24 °C
